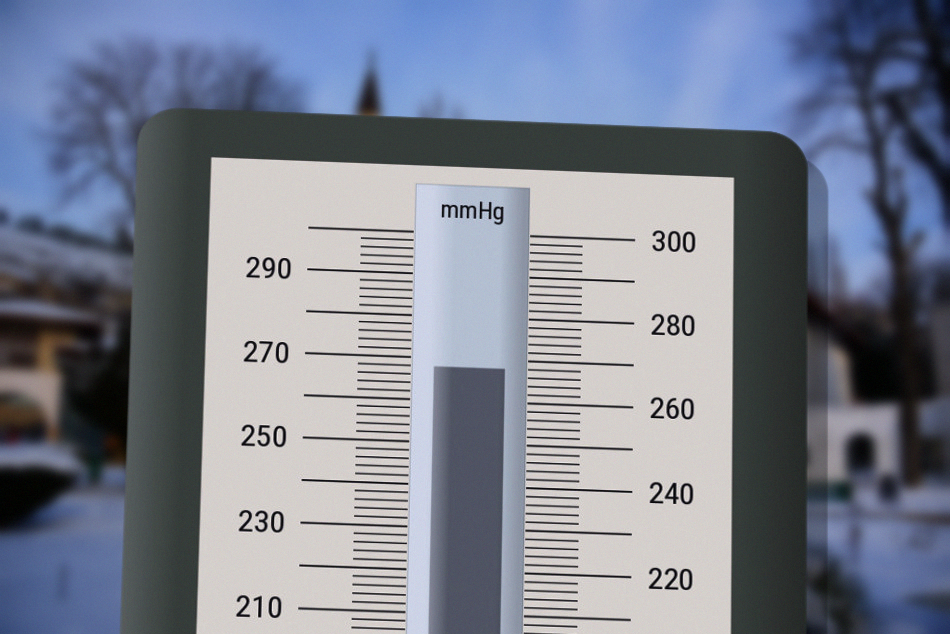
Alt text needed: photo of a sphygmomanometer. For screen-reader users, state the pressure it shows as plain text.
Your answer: 268 mmHg
